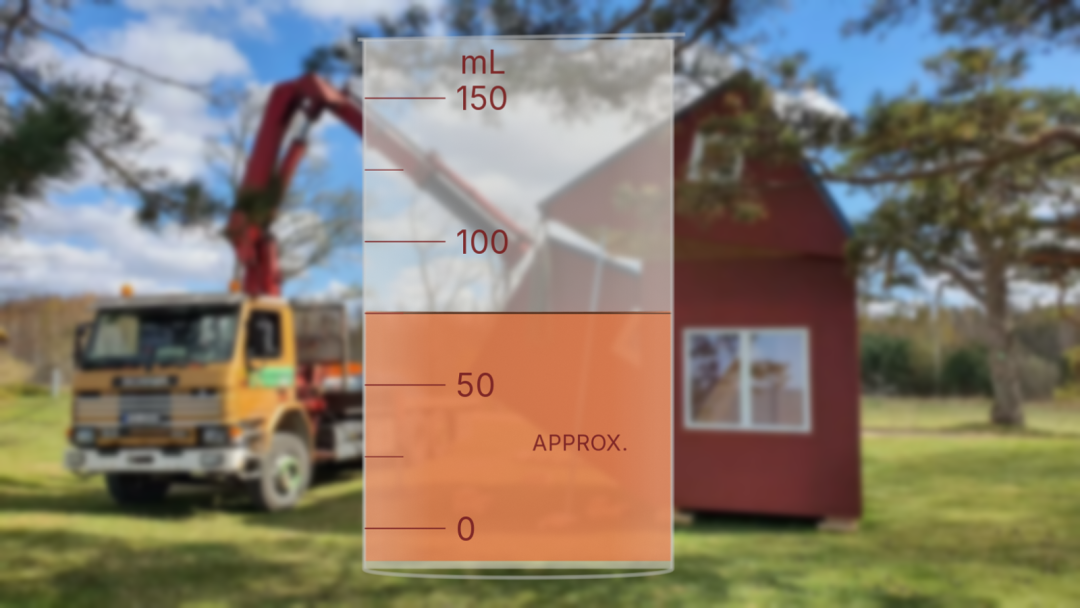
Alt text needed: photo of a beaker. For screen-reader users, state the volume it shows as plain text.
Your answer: 75 mL
